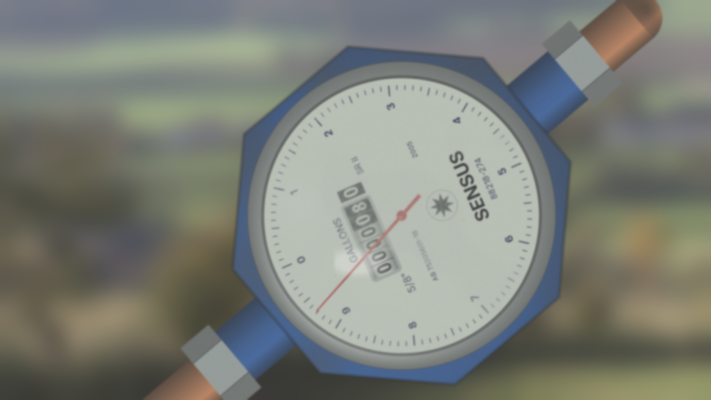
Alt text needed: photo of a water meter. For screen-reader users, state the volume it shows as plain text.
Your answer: 79.3 gal
